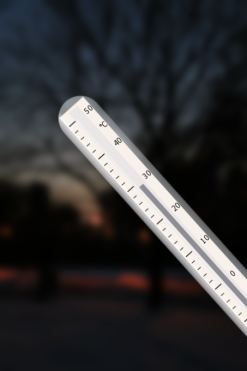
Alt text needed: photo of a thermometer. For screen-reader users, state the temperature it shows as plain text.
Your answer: 29 °C
